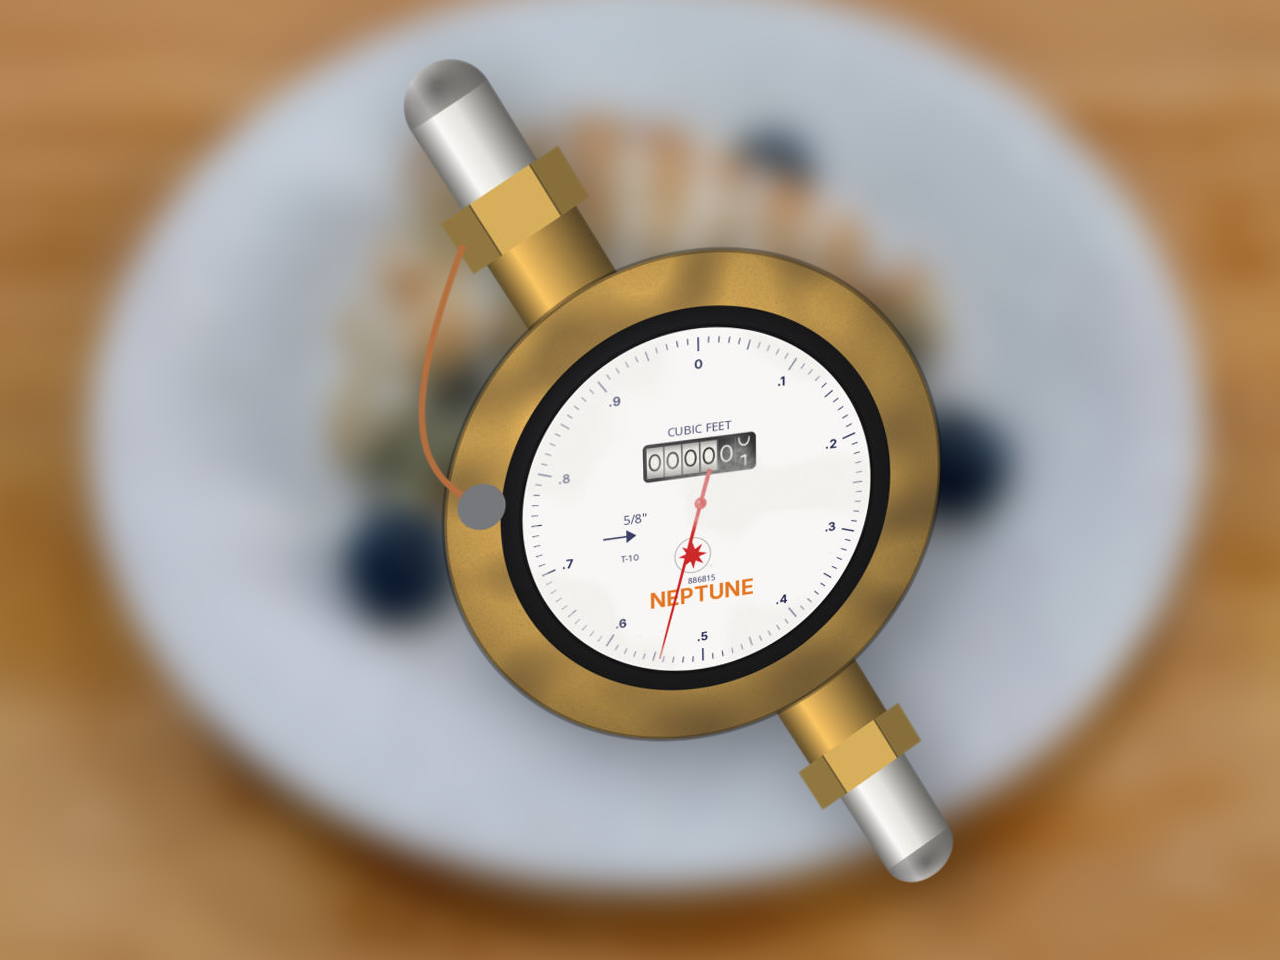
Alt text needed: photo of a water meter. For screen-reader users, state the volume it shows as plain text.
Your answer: 0.54 ft³
